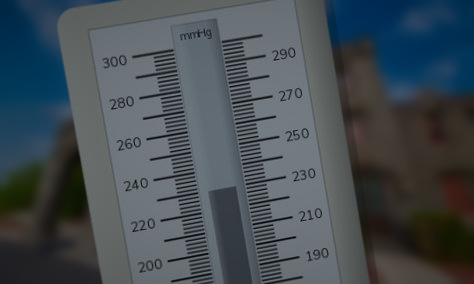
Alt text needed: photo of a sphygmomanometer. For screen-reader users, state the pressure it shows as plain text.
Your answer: 230 mmHg
